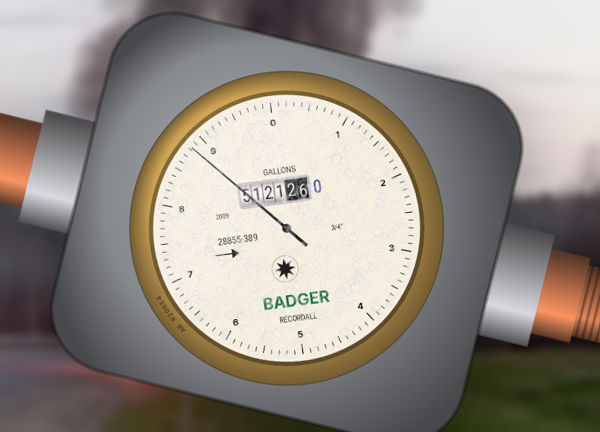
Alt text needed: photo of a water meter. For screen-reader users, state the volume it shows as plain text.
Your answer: 5121258.8 gal
